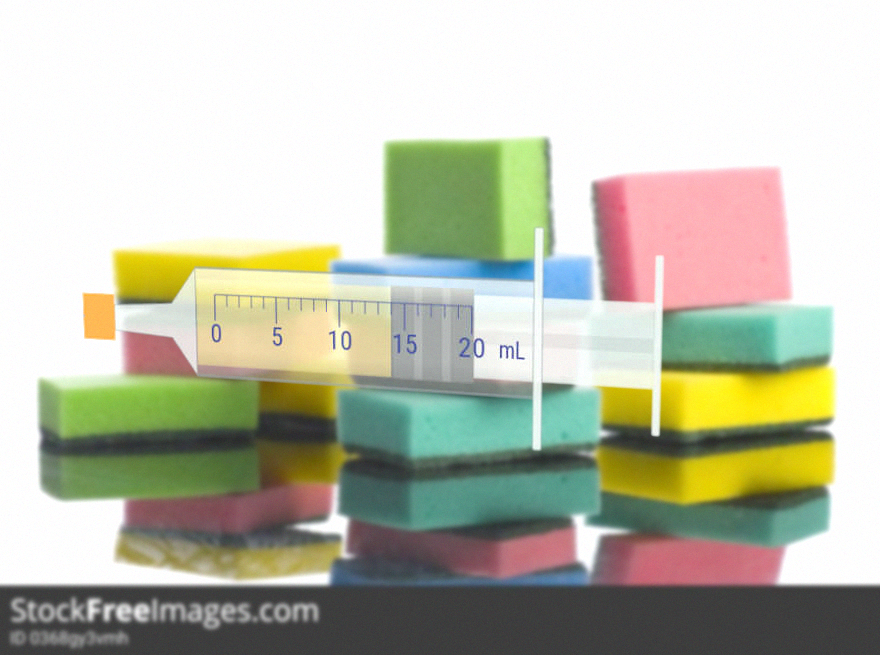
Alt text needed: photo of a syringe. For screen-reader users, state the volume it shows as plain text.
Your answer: 14 mL
